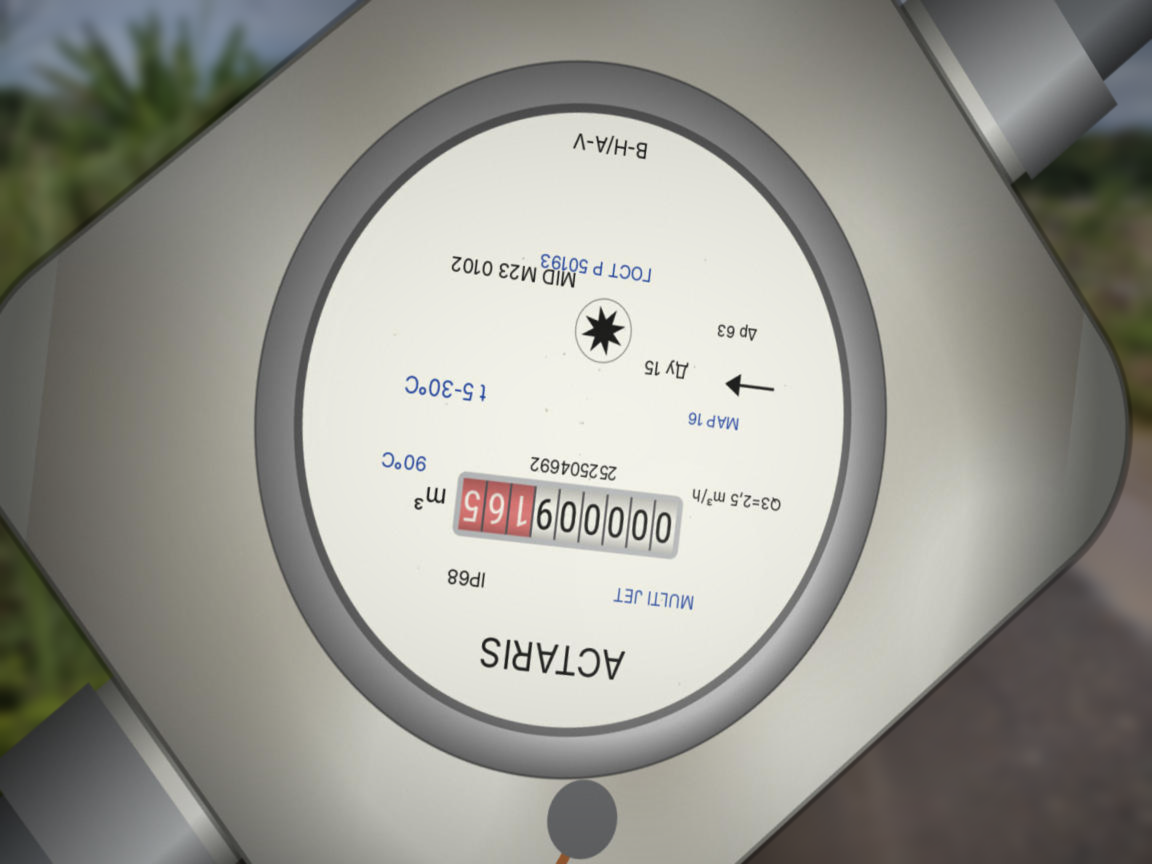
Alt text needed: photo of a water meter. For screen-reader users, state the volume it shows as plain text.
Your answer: 9.165 m³
